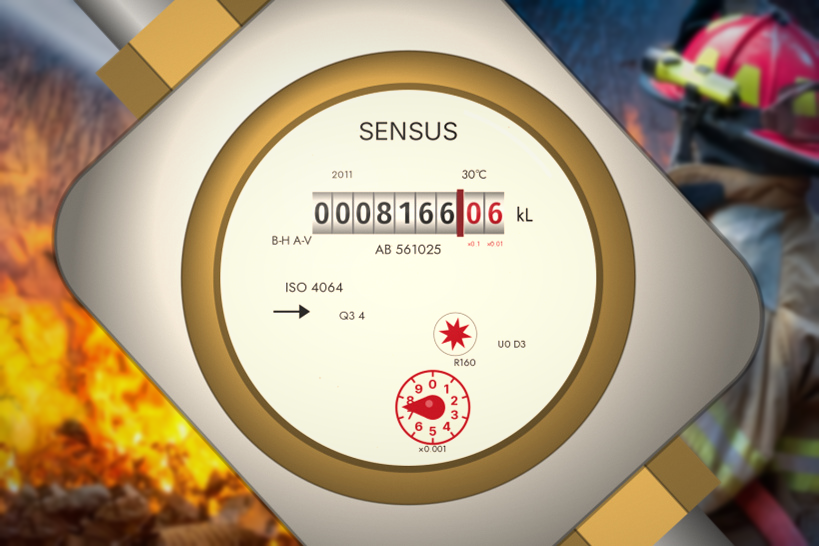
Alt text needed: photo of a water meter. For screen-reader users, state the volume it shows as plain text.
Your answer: 8166.067 kL
